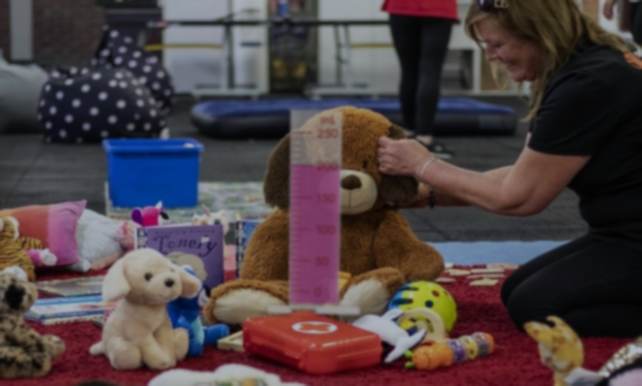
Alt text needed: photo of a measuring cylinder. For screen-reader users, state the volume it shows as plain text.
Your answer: 200 mL
